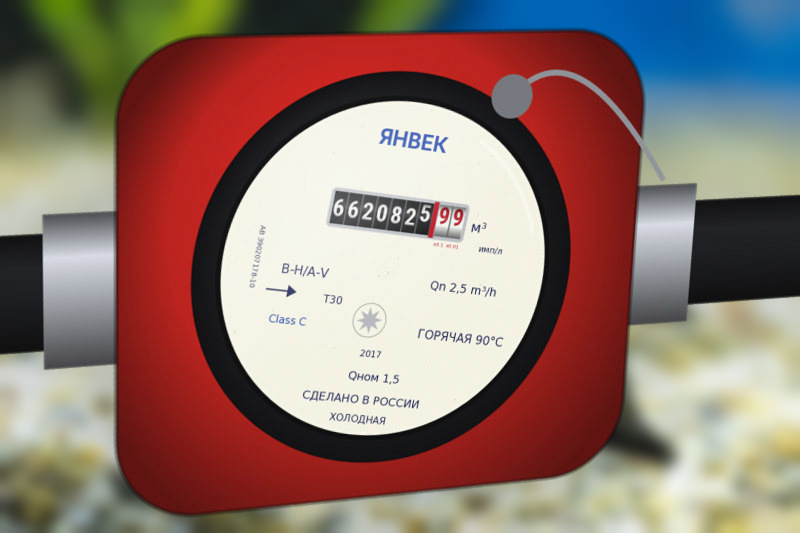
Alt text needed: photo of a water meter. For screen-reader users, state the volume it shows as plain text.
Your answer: 6620825.99 m³
